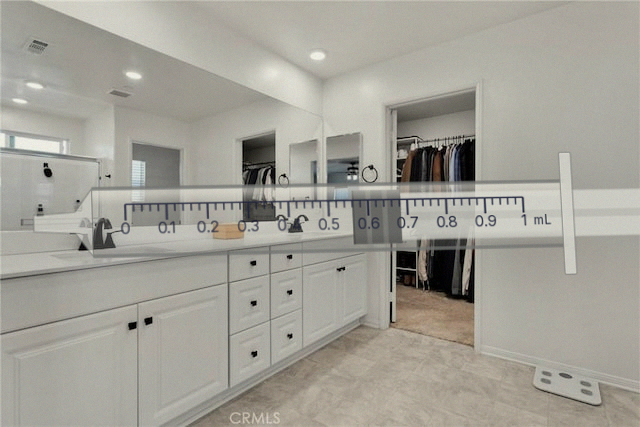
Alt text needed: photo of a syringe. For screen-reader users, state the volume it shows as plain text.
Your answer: 0.56 mL
